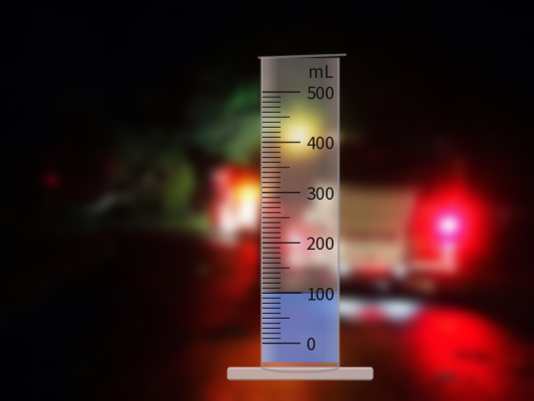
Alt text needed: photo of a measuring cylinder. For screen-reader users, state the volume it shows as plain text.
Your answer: 100 mL
